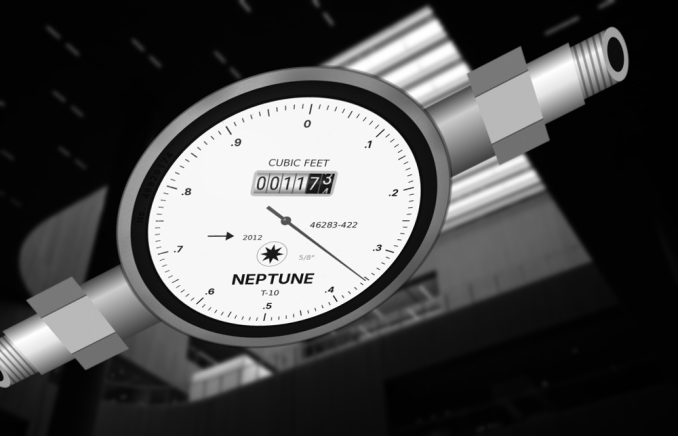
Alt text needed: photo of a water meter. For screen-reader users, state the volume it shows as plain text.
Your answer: 1173.35 ft³
